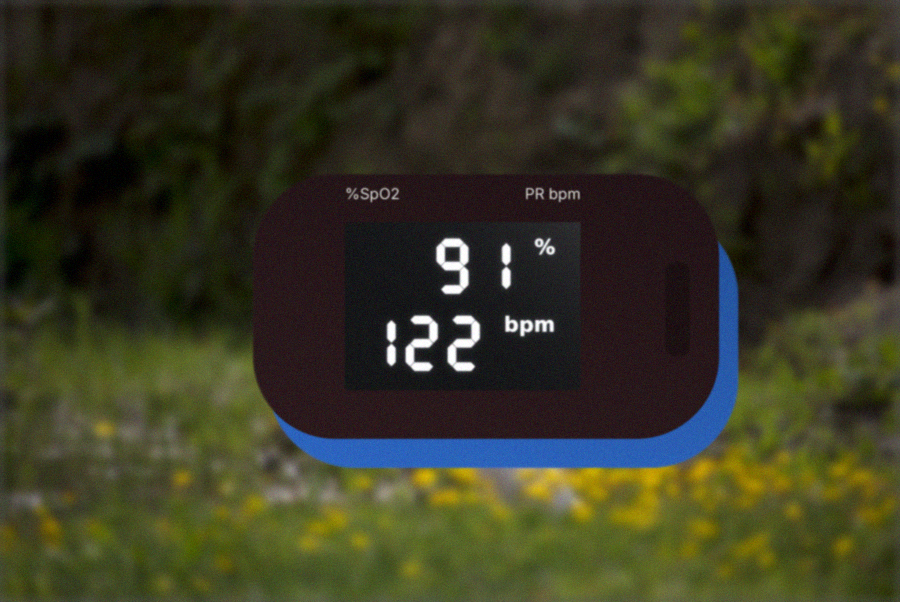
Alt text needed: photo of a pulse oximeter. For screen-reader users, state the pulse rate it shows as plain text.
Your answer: 122 bpm
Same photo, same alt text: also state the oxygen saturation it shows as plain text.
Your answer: 91 %
